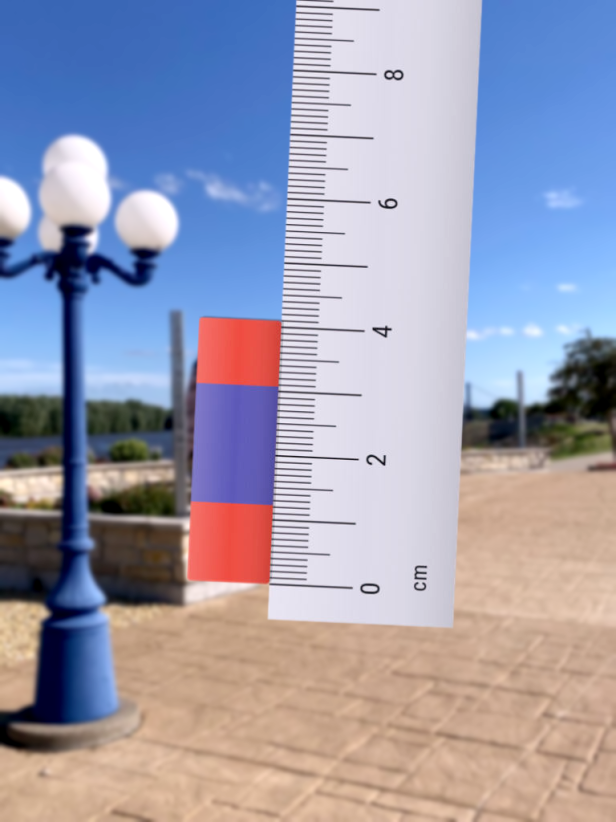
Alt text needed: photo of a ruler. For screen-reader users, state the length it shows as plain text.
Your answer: 4.1 cm
